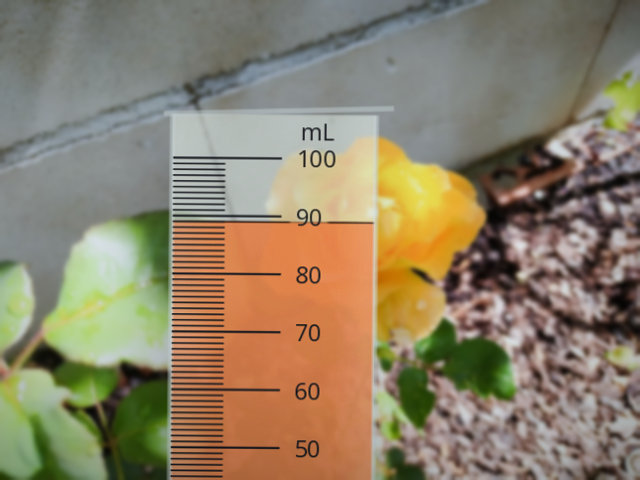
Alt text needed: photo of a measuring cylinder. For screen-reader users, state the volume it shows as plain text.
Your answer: 89 mL
